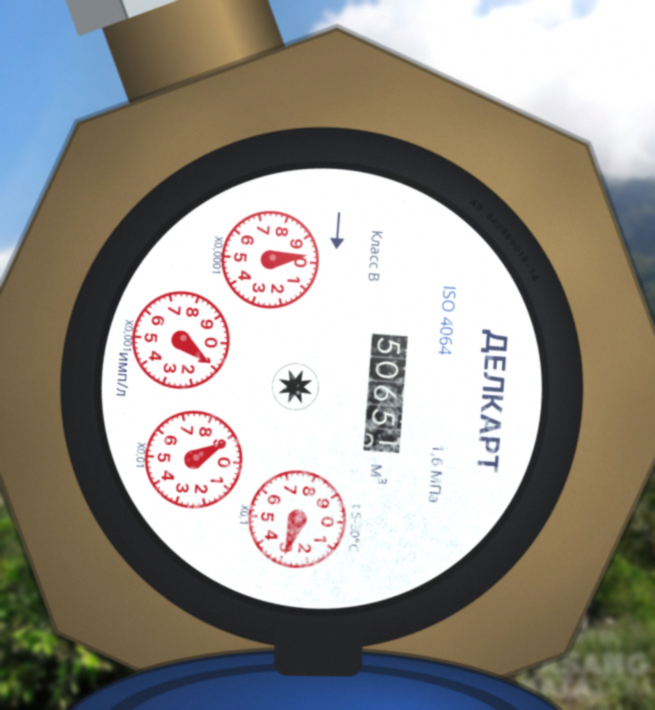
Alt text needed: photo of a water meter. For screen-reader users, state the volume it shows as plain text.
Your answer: 50651.2909 m³
